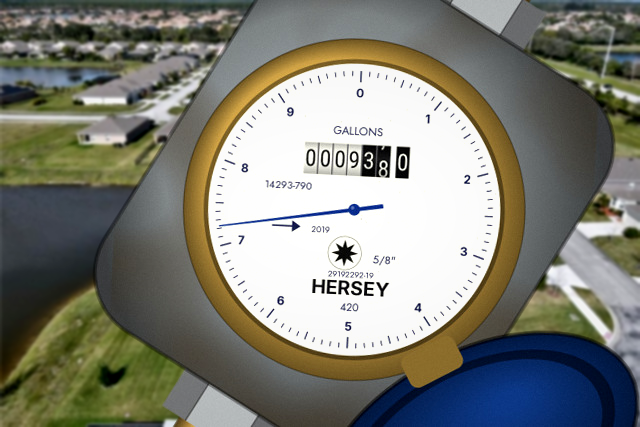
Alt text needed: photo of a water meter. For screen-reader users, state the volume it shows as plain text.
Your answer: 9377.2 gal
